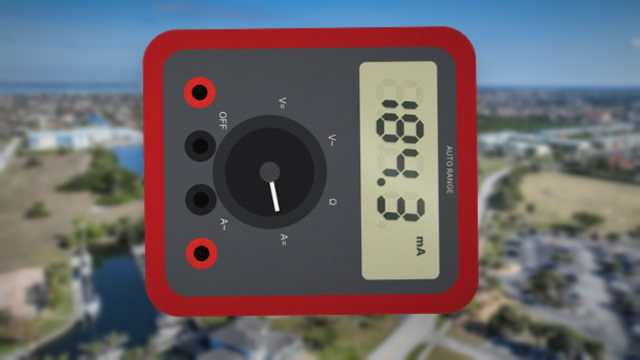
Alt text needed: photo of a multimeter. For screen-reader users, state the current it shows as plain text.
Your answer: 184.3 mA
